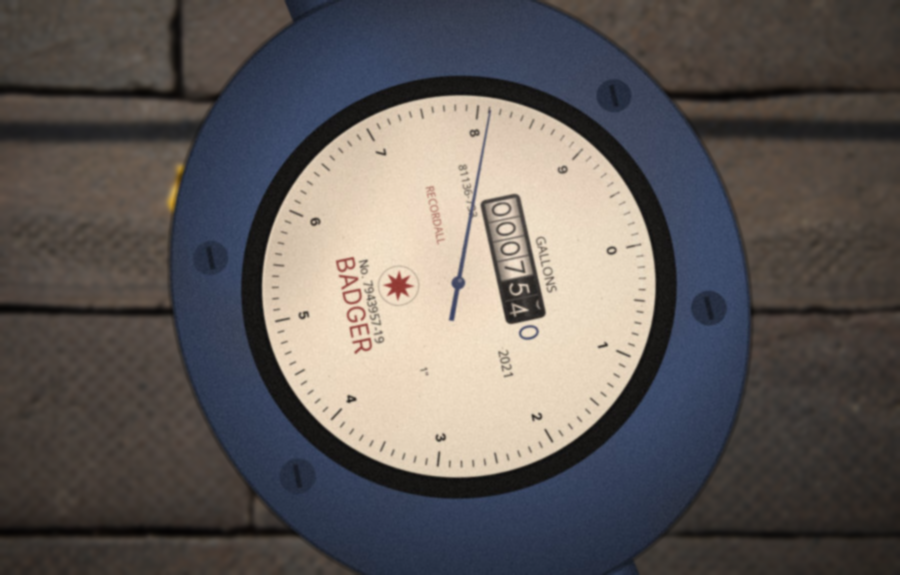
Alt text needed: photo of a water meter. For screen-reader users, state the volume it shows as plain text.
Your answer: 7538.1 gal
